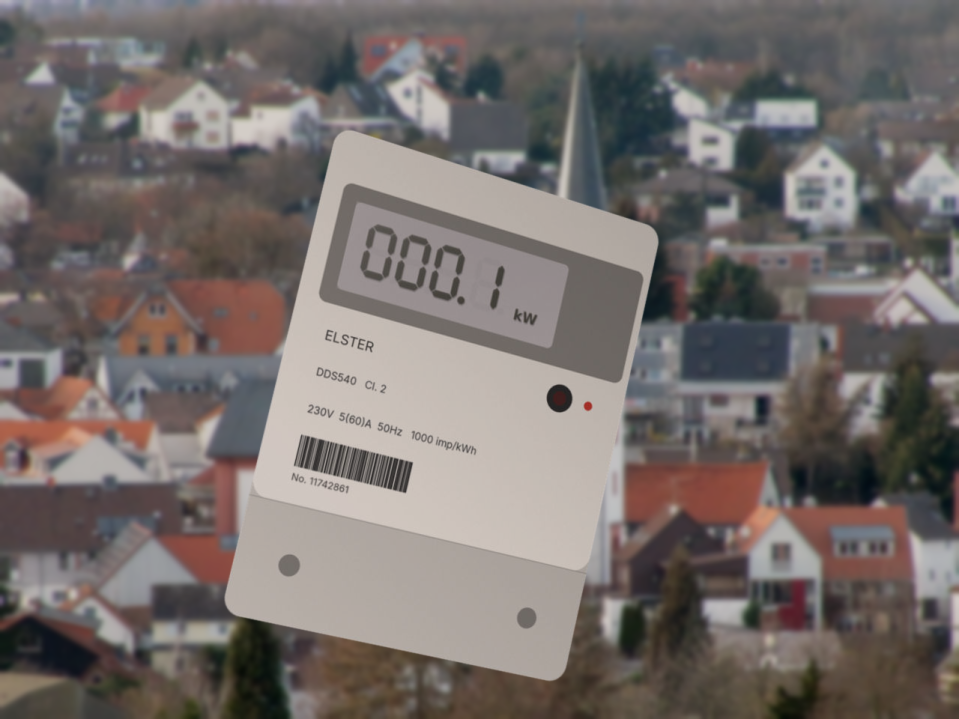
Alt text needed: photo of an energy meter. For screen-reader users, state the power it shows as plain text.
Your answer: 0.1 kW
